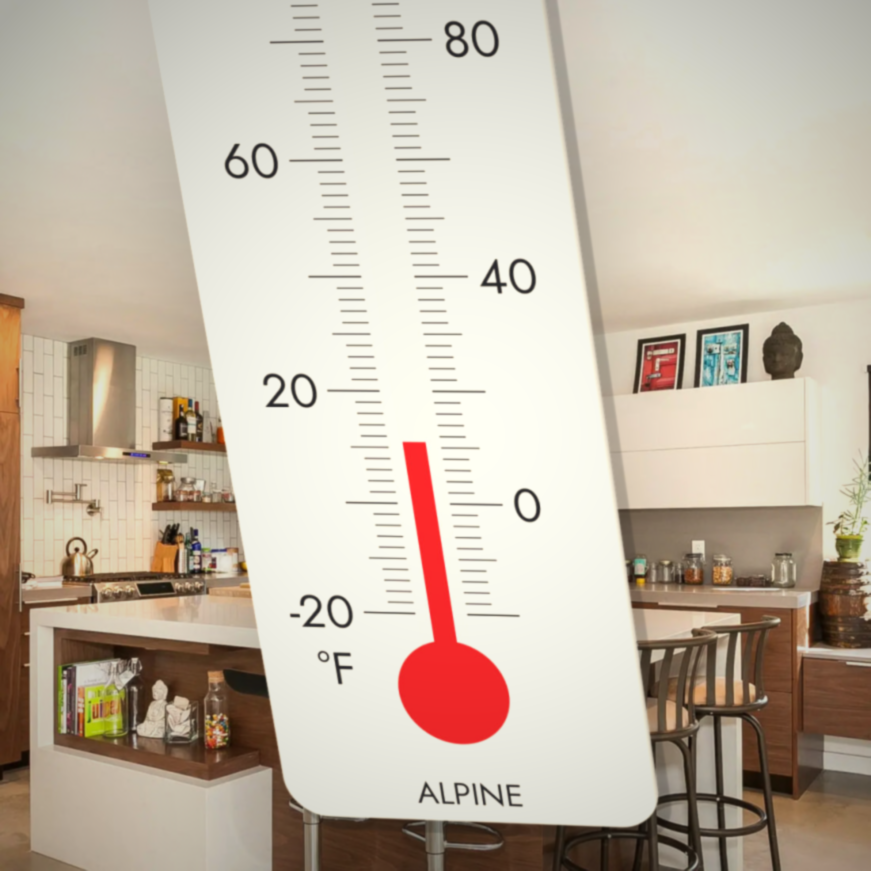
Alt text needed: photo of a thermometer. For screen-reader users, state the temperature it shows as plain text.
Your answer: 11 °F
